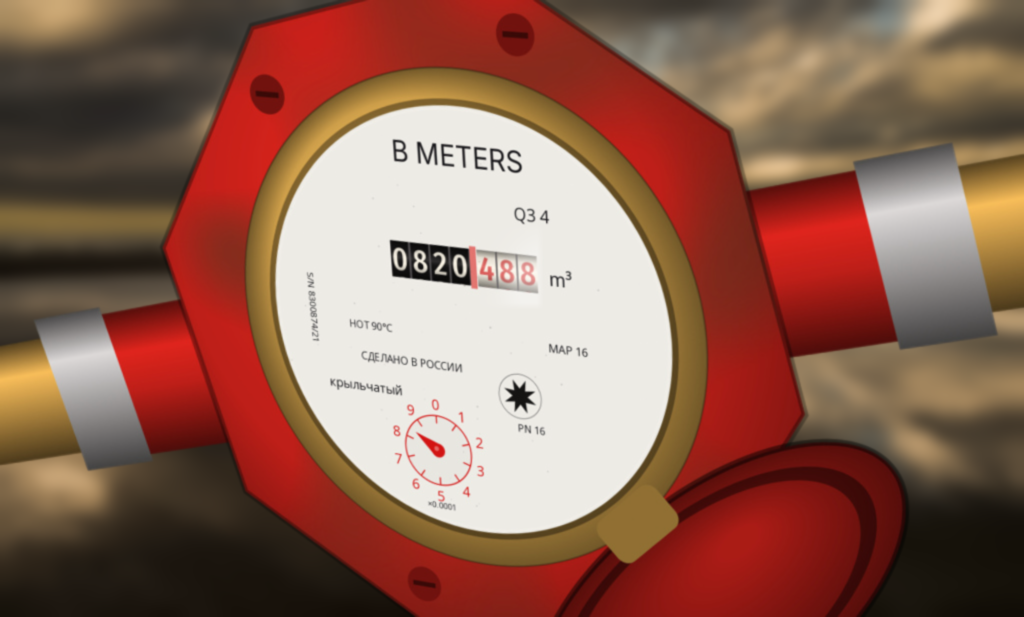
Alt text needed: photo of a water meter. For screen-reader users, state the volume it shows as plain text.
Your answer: 820.4888 m³
